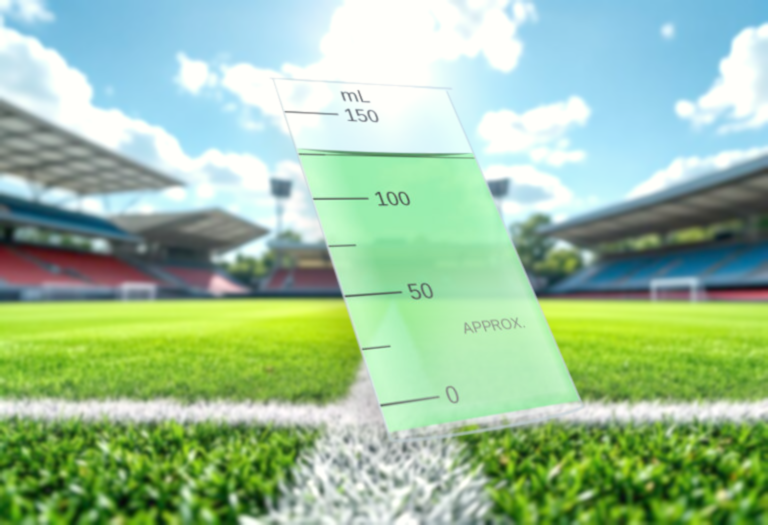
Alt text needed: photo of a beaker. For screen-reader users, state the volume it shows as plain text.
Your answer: 125 mL
